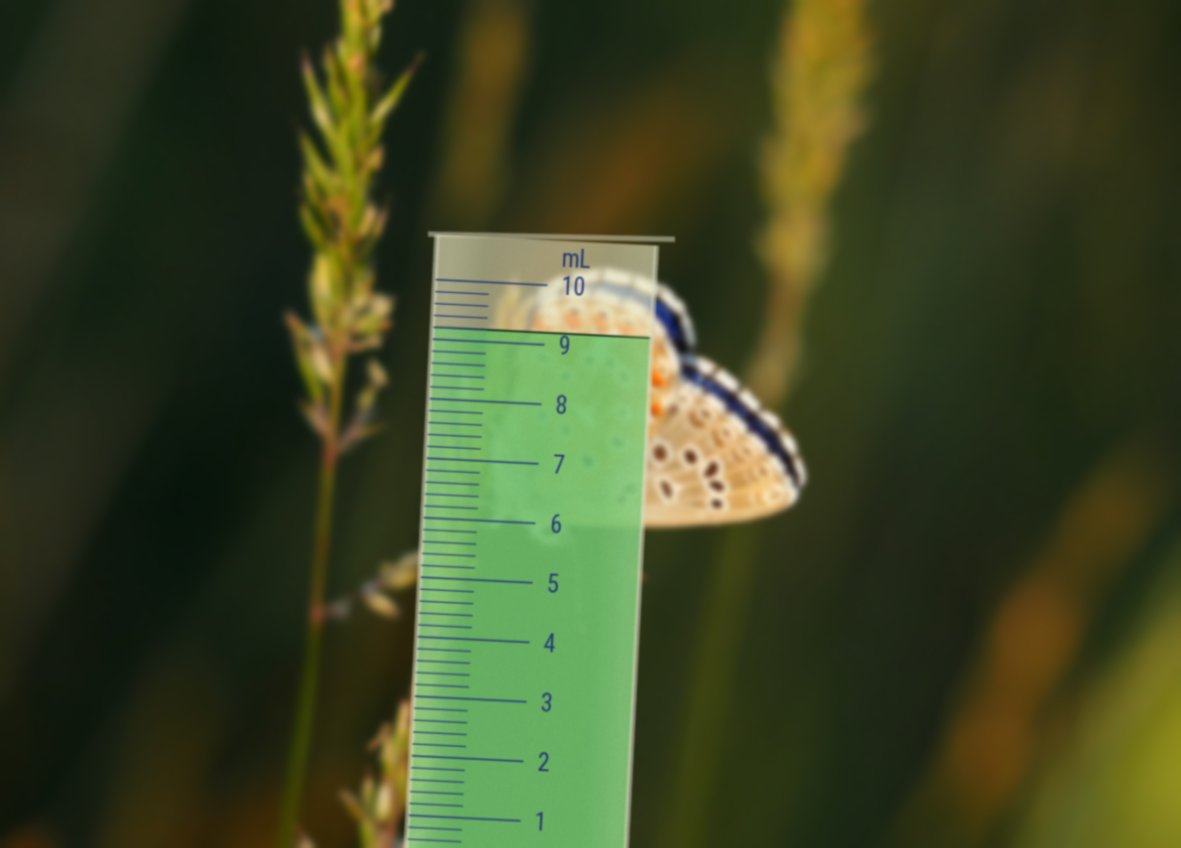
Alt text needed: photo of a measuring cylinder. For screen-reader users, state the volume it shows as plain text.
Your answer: 9.2 mL
